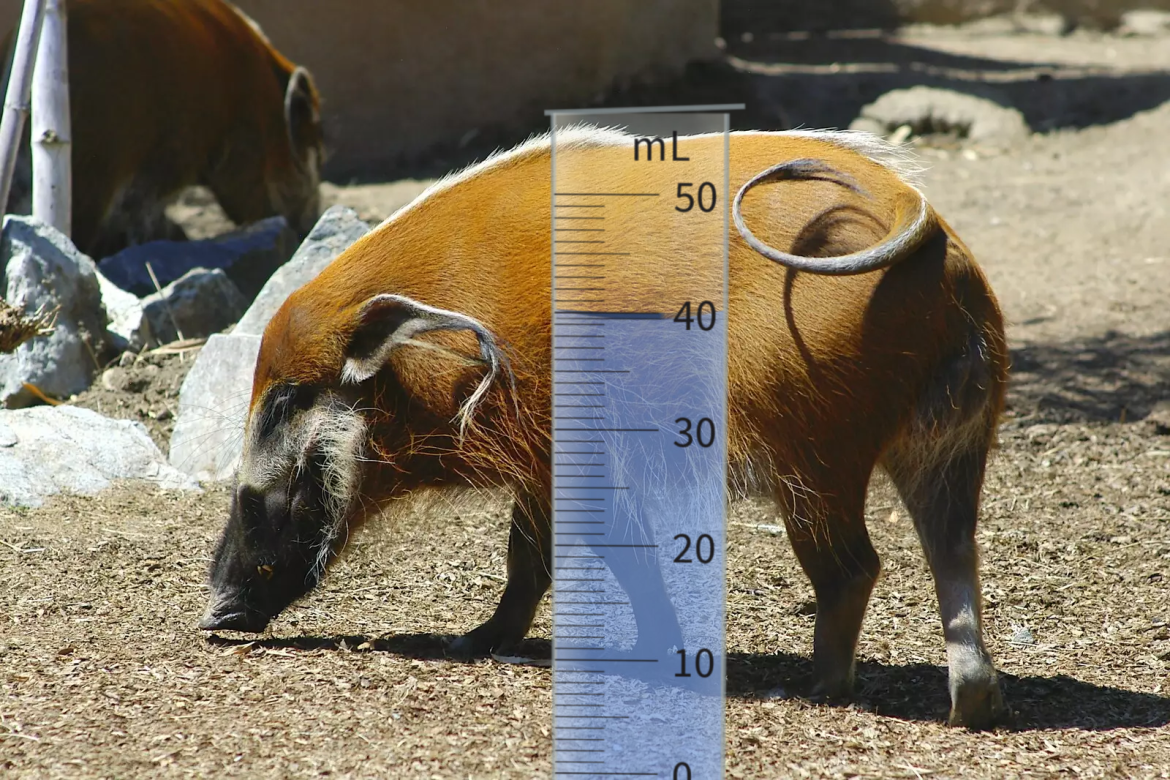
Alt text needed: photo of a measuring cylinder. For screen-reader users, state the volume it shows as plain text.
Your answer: 39.5 mL
